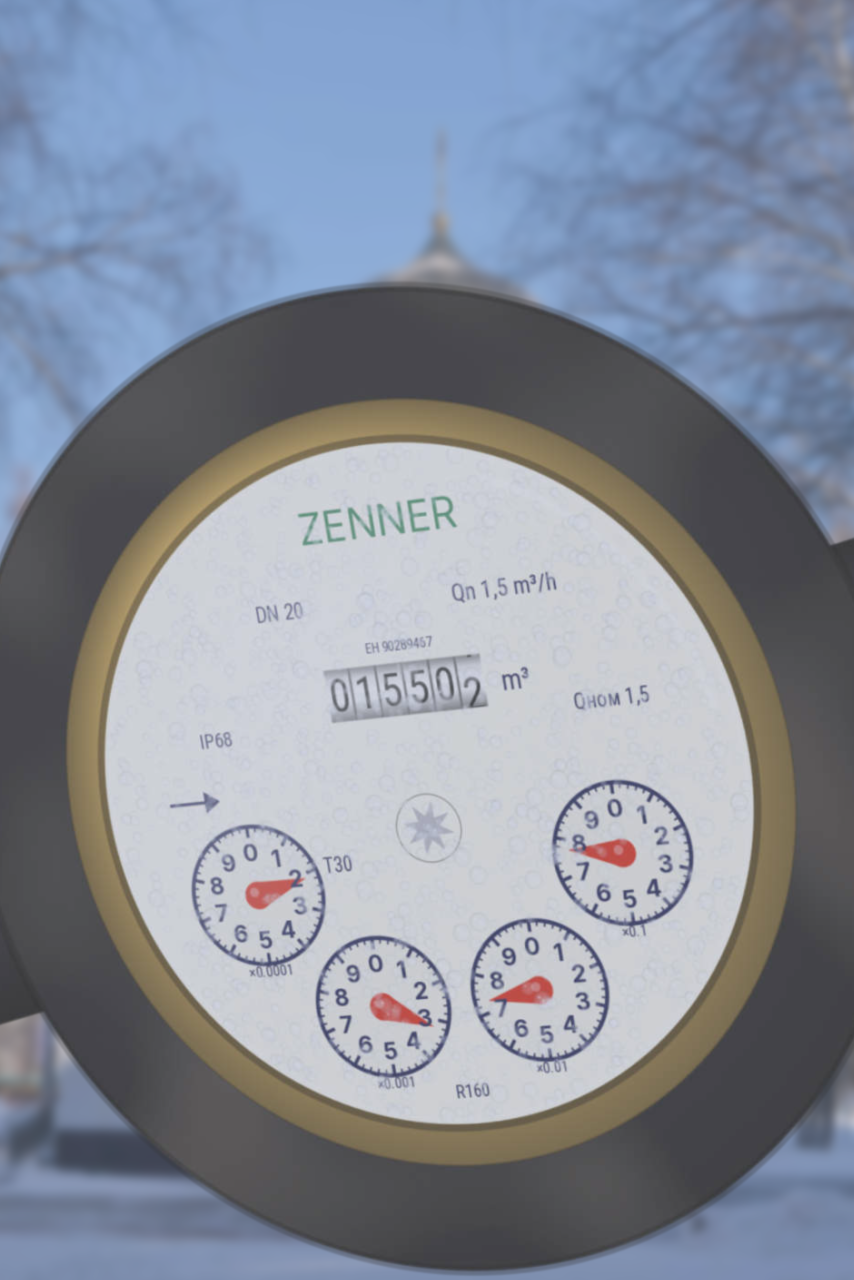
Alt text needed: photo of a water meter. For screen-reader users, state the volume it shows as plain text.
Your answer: 15501.7732 m³
